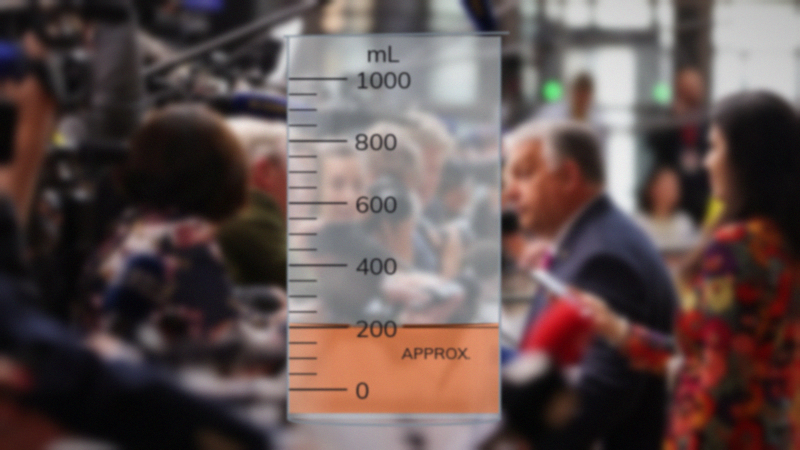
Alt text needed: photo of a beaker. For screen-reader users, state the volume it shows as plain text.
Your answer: 200 mL
